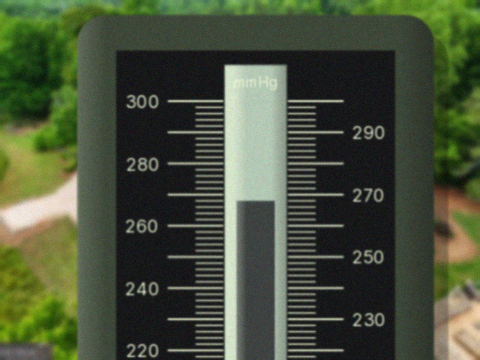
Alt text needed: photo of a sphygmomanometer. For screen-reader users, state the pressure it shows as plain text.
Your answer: 268 mmHg
